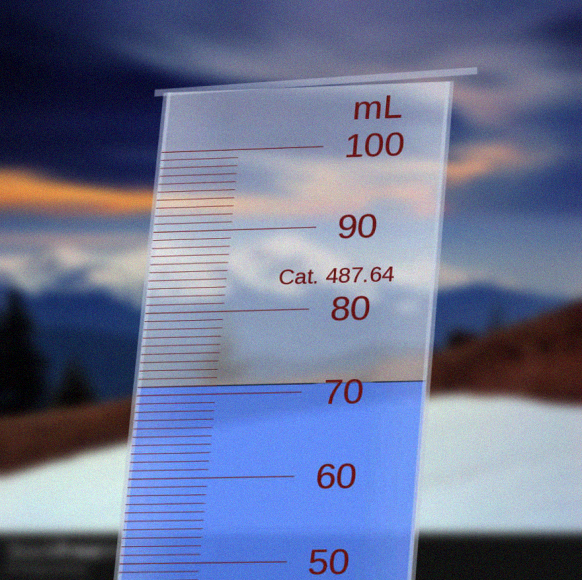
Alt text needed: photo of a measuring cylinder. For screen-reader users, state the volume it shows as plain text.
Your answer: 71 mL
